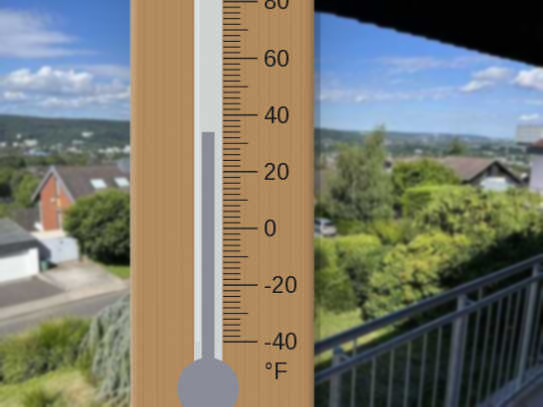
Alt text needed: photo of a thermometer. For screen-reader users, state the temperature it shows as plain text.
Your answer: 34 °F
